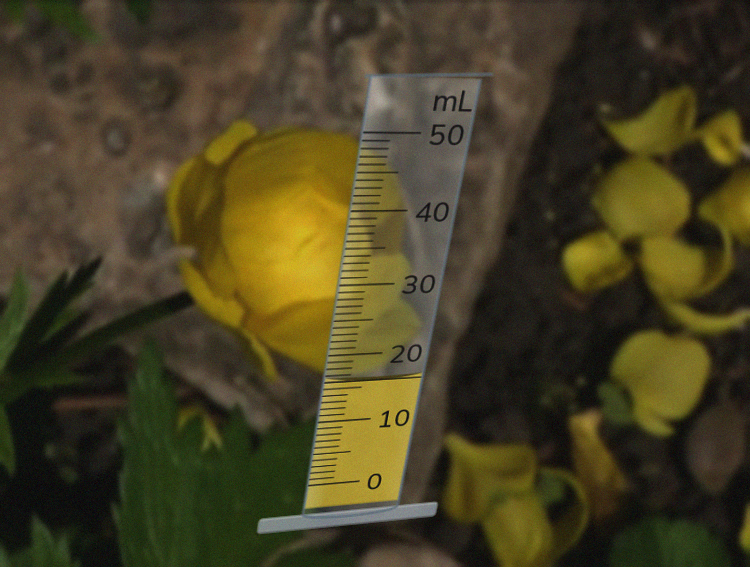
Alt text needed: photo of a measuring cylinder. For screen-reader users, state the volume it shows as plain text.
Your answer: 16 mL
